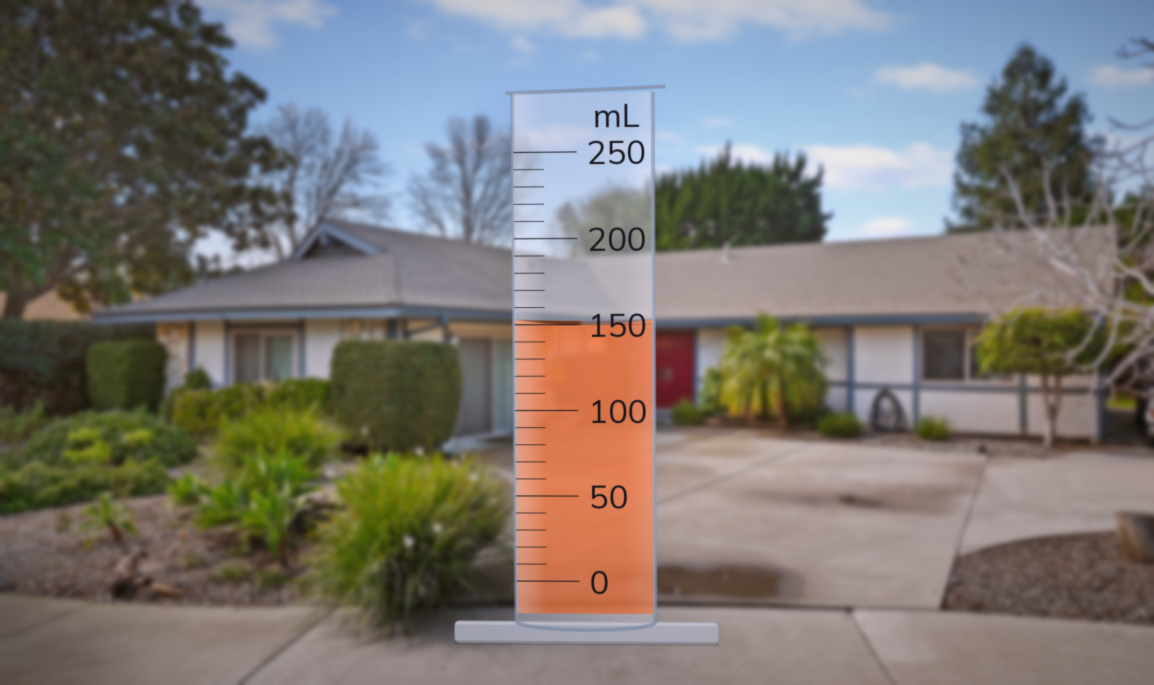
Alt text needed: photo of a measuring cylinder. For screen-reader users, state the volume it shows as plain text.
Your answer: 150 mL
